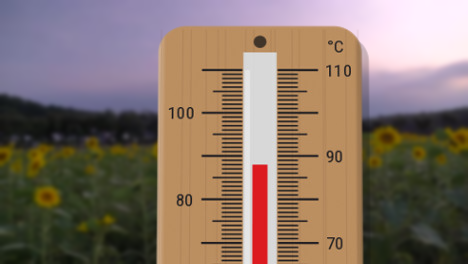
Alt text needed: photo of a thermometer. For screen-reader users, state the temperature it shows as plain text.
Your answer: 88 °C
